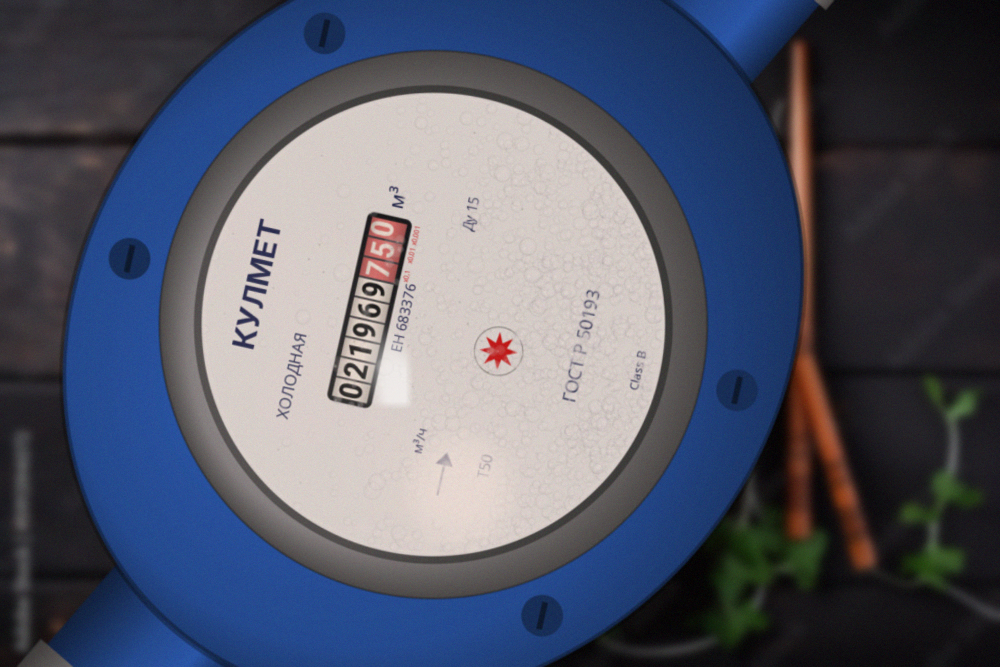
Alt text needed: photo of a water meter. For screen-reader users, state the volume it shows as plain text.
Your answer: 21969.750 m³
